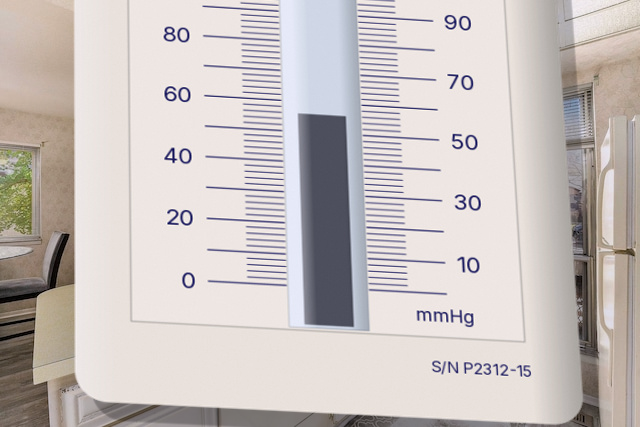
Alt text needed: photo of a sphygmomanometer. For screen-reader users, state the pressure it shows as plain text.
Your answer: 56 mmHg
